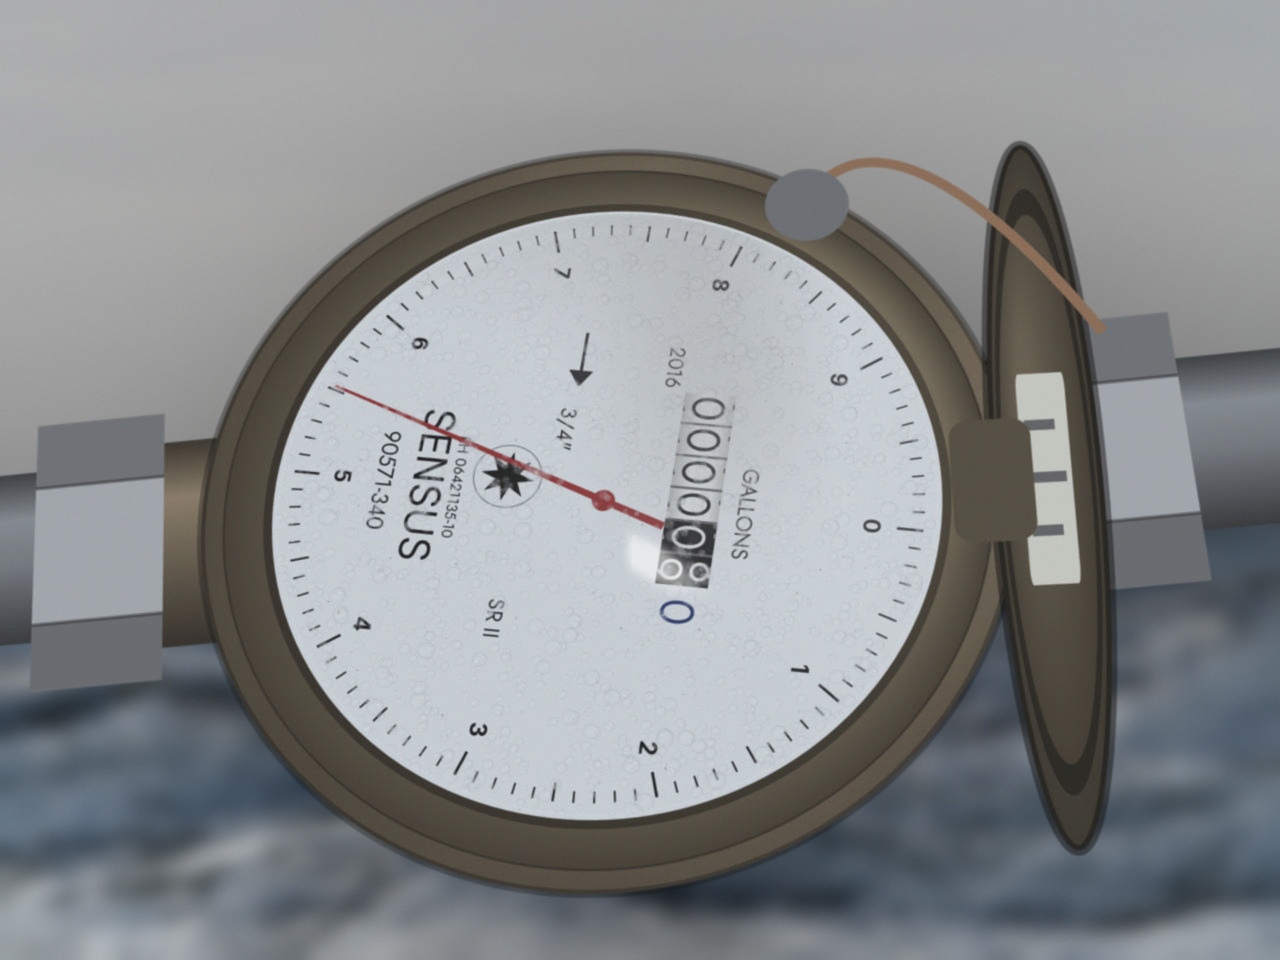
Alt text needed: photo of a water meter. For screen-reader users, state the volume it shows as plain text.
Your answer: 85.5 gal
